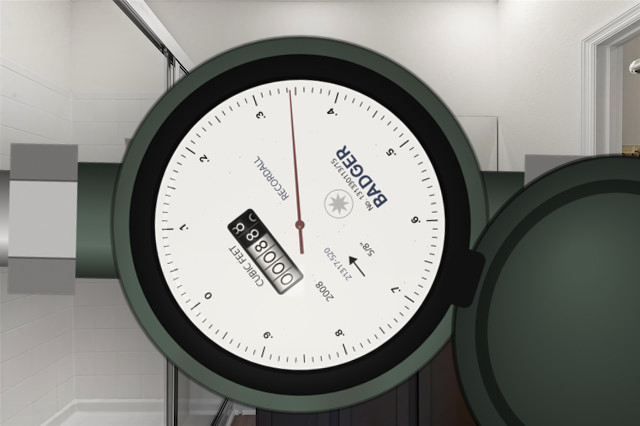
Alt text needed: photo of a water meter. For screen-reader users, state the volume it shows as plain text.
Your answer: 888.34 ft³
